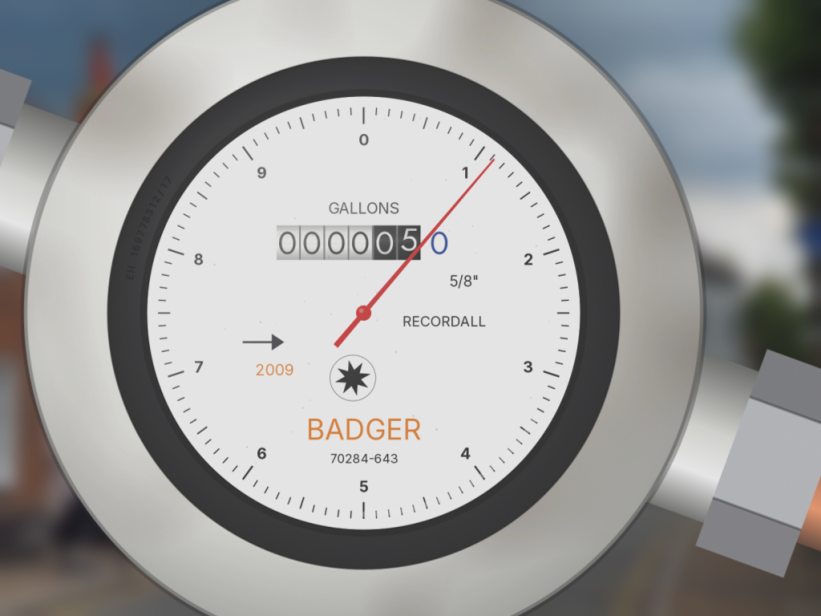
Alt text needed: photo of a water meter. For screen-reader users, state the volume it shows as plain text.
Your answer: 51.1 gal
